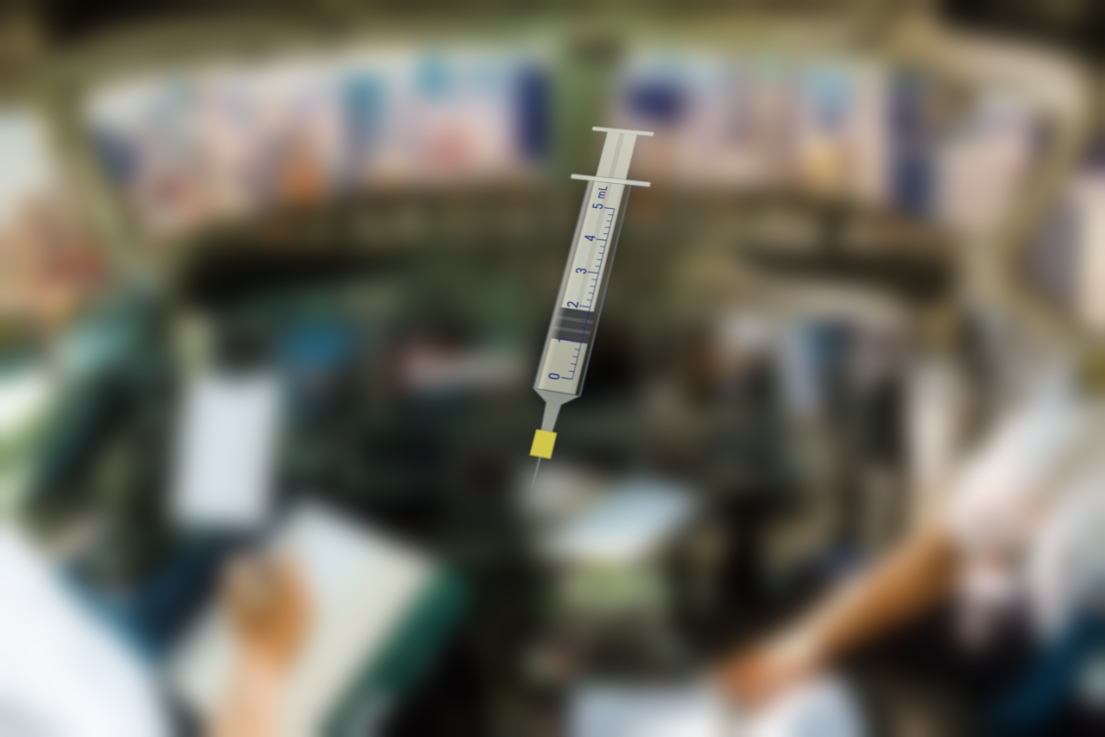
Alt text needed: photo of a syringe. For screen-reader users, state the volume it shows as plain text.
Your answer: 1 mL
